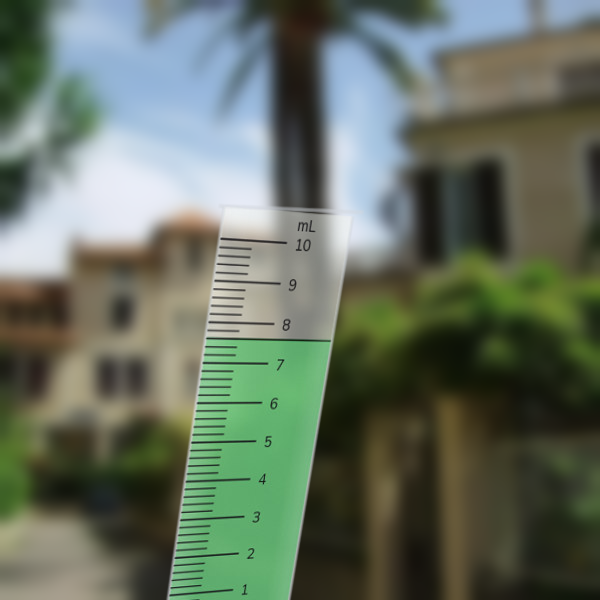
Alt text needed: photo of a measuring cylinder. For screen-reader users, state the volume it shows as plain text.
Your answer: 7.6 mL
